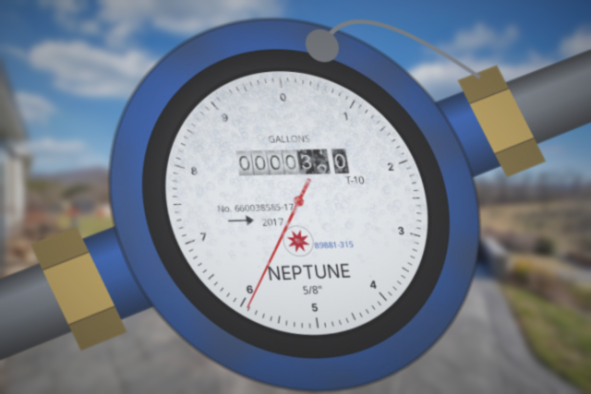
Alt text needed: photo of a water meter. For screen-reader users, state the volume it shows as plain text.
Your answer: 315.9 gal
